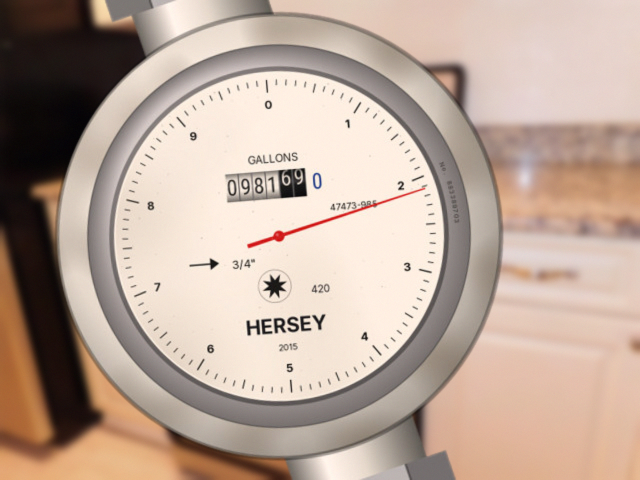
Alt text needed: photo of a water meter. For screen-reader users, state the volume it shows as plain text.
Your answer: 981692.1 gal
